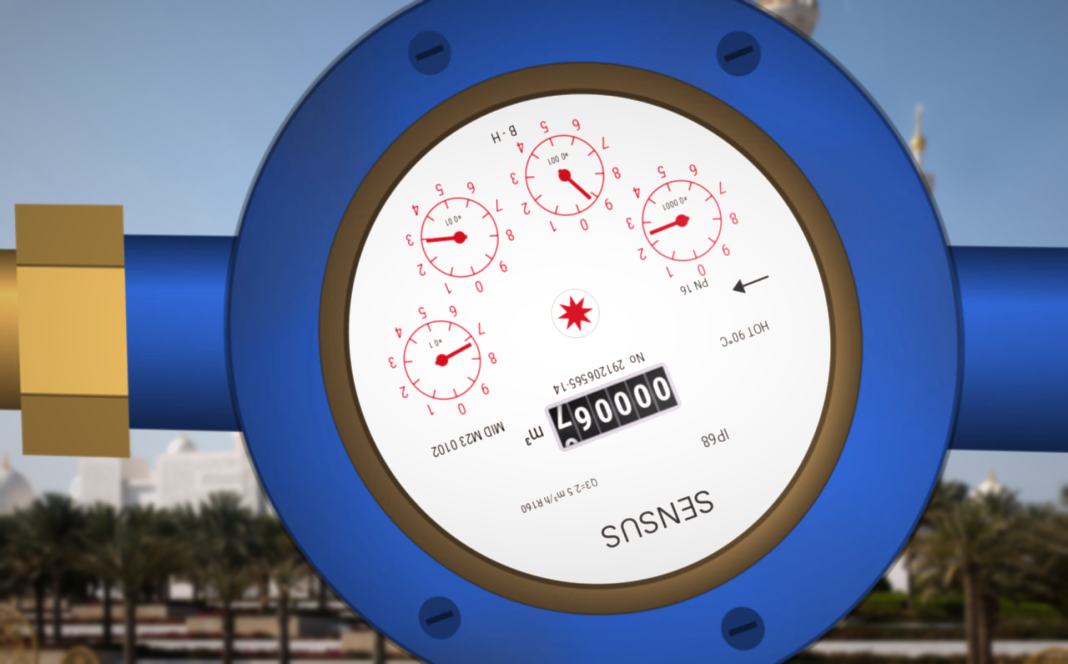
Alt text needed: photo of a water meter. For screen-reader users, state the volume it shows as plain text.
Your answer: 66.7292 m³
